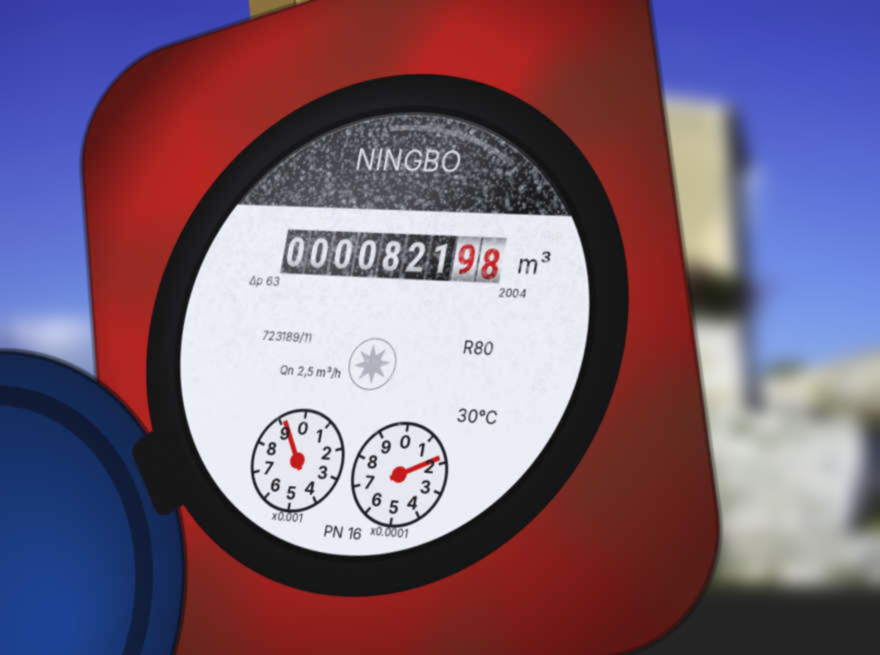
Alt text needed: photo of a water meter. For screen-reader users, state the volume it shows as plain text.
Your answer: 821.9791 m³
